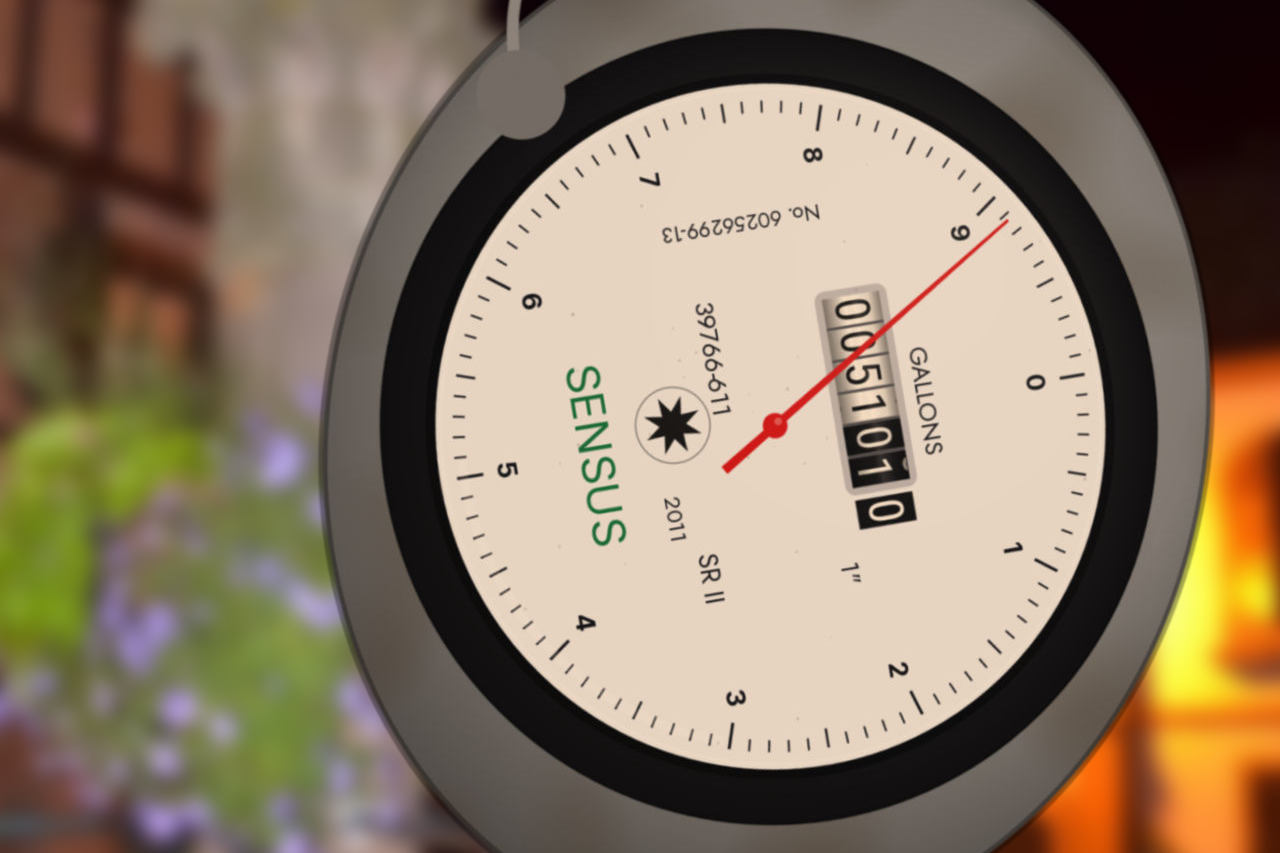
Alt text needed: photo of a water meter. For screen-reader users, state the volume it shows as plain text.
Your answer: 51009.1 gal
